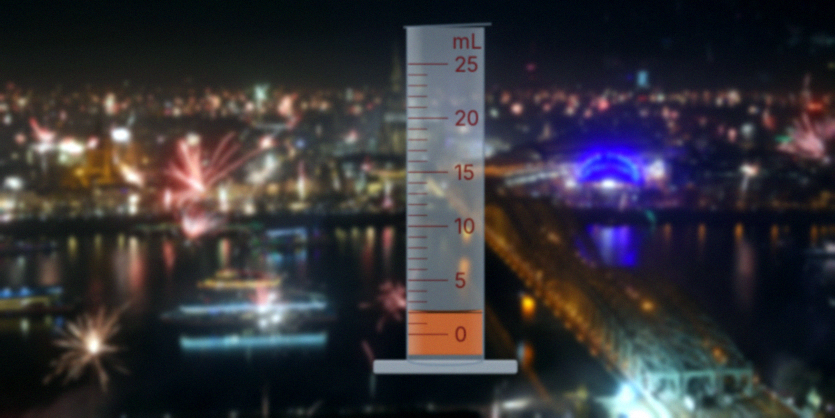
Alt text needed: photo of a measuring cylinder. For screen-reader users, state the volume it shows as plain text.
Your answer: 2 mL
